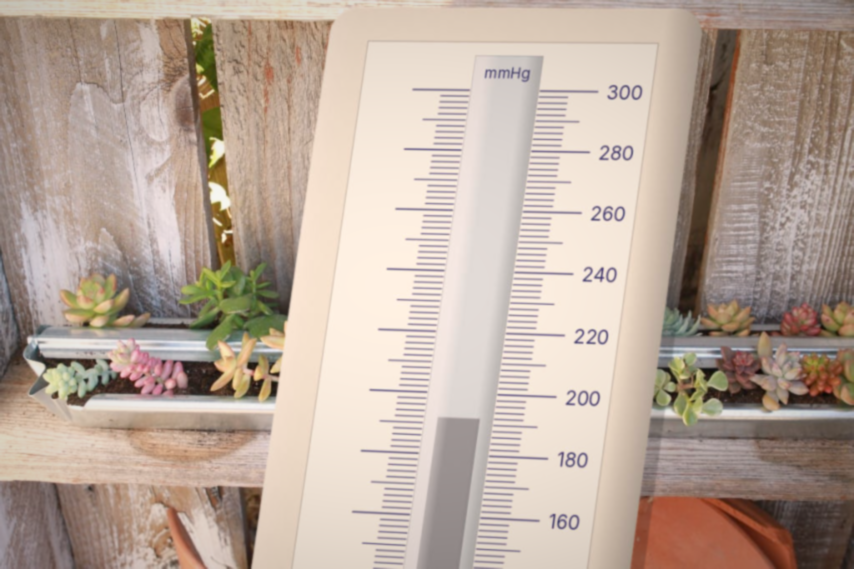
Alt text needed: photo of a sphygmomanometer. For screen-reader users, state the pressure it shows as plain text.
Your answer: 192 mmHg
